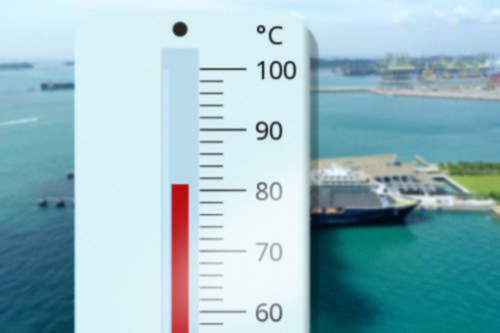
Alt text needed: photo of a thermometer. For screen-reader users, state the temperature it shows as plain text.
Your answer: 81 °C
